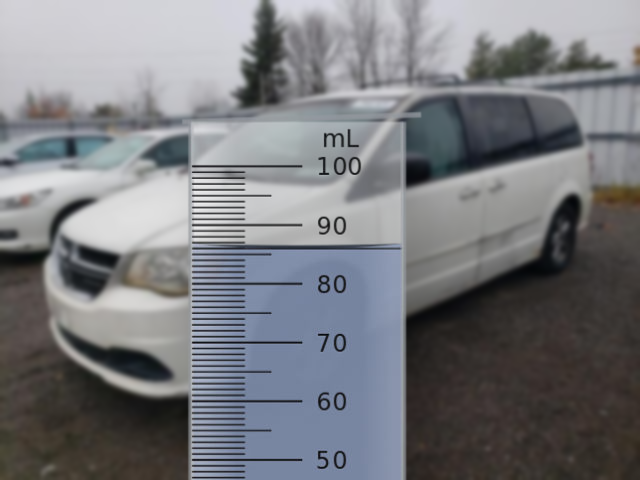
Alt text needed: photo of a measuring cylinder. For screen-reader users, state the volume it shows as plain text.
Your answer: 86 mL
